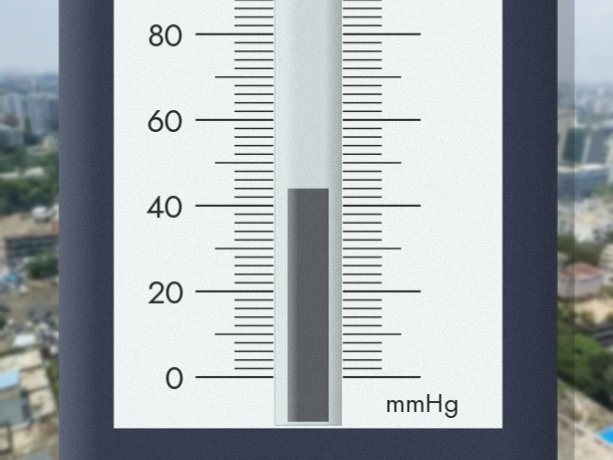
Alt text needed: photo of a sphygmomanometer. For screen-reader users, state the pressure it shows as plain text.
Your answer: 44 mmHg
